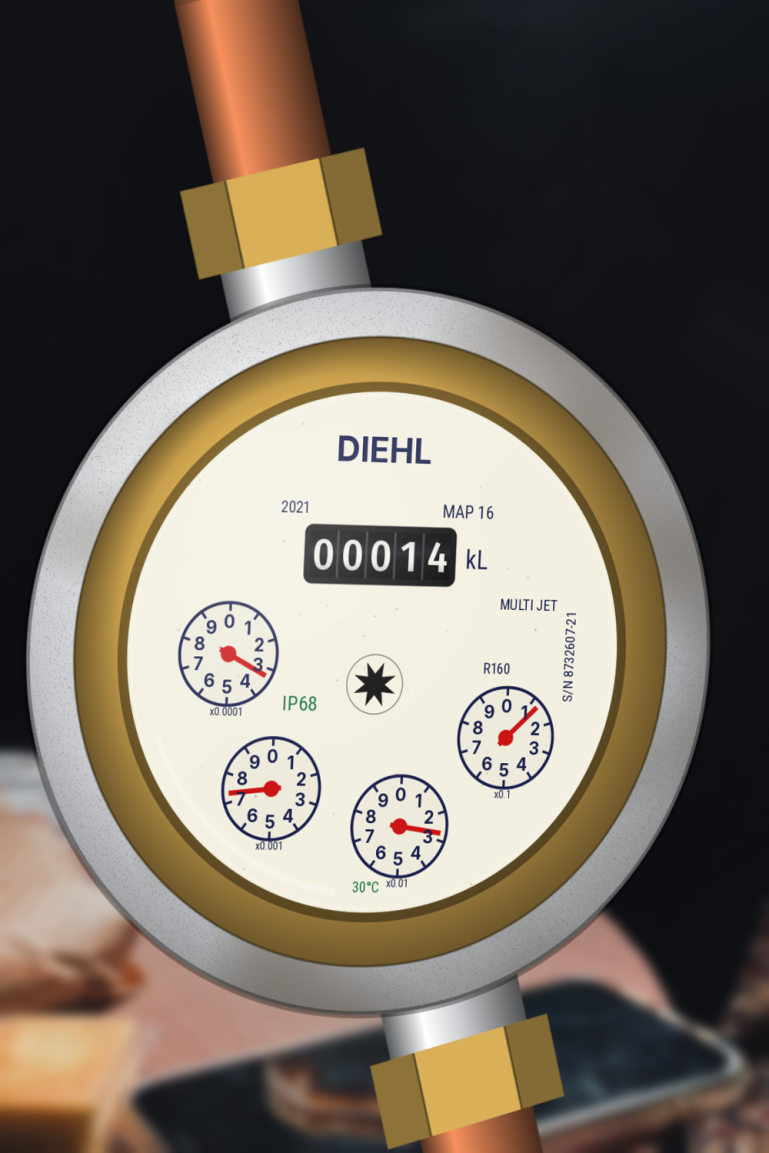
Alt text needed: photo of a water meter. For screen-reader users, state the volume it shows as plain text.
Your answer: 14.1273 kL
